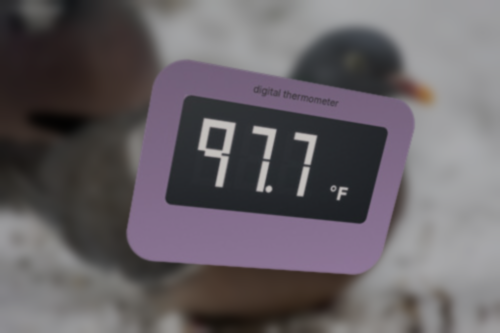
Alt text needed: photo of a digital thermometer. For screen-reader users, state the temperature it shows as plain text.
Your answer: 97.7 °F
